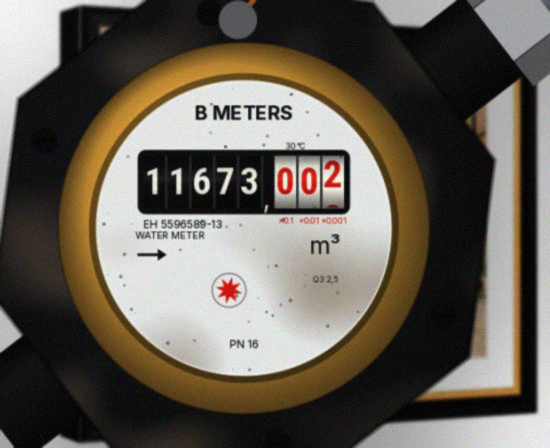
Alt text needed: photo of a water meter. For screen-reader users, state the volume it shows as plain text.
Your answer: 11673.002 m³
